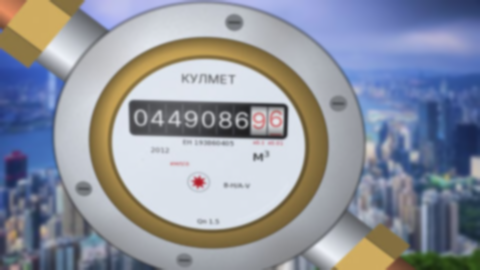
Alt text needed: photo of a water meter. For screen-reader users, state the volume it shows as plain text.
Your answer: 449086.96 m³
